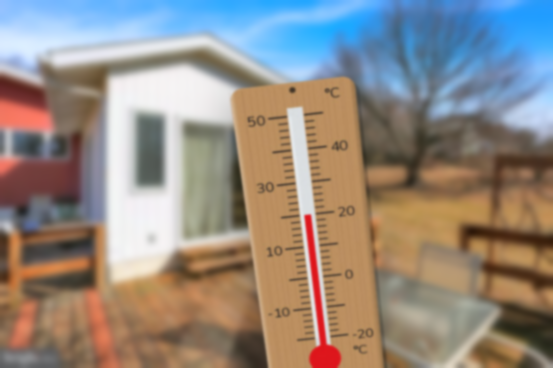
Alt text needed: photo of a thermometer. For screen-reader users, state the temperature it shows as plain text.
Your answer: 20 °C
